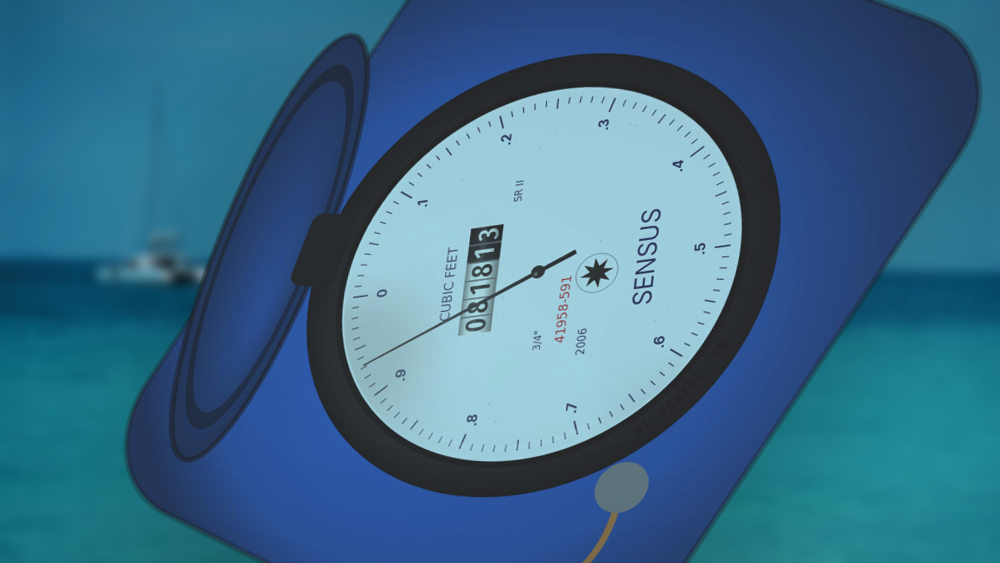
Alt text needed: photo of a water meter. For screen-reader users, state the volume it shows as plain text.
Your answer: 81812.93 ft³
